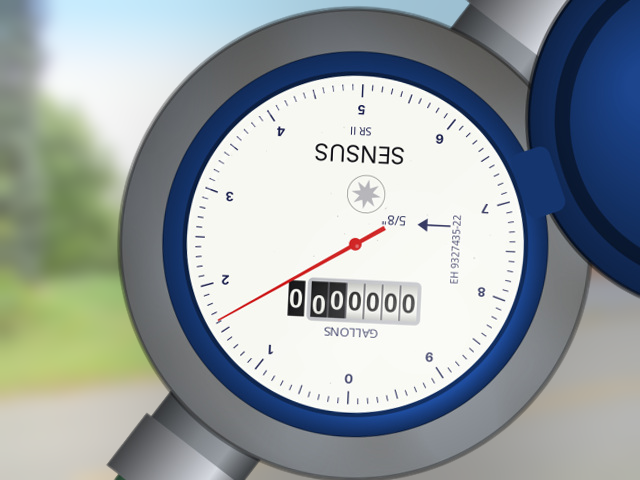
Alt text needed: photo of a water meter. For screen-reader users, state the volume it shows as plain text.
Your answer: 1.6 gal
